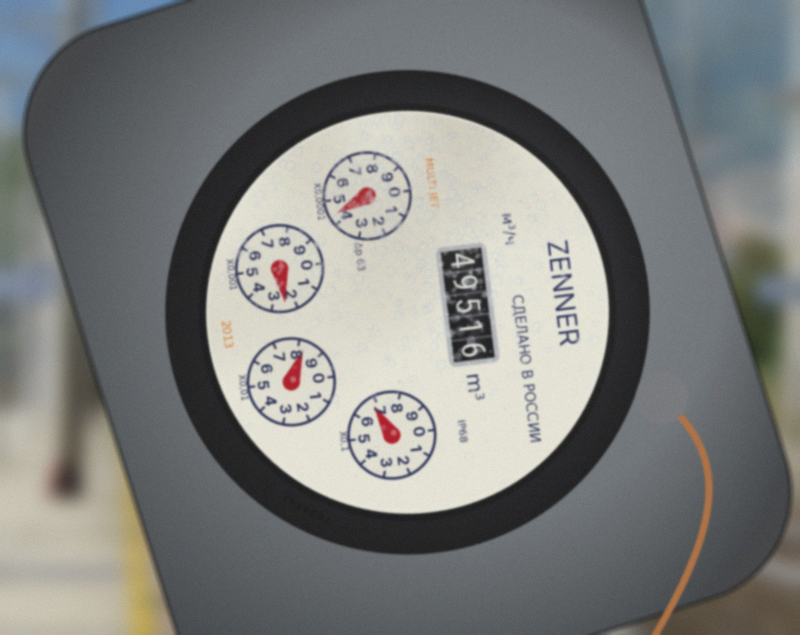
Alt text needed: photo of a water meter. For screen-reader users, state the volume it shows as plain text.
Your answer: 49516.6824 m³
